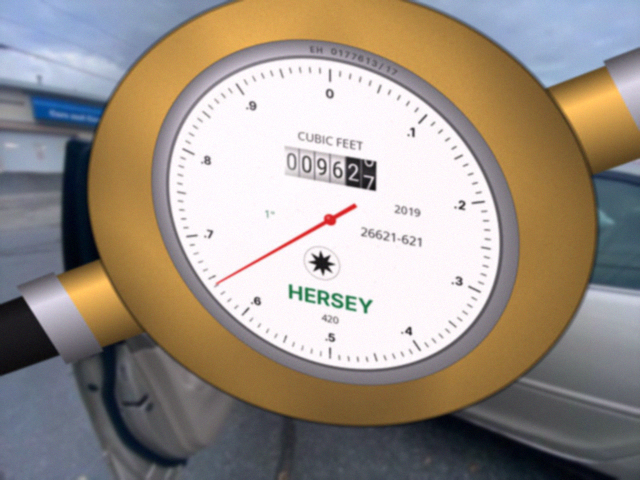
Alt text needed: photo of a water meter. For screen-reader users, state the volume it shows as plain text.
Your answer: 9626.64 ft³
